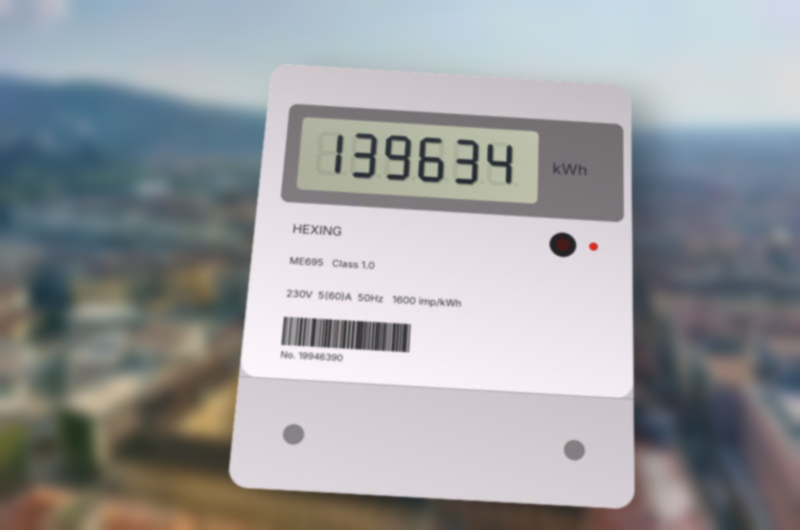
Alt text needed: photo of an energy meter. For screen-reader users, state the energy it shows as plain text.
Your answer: 139634 kWh
